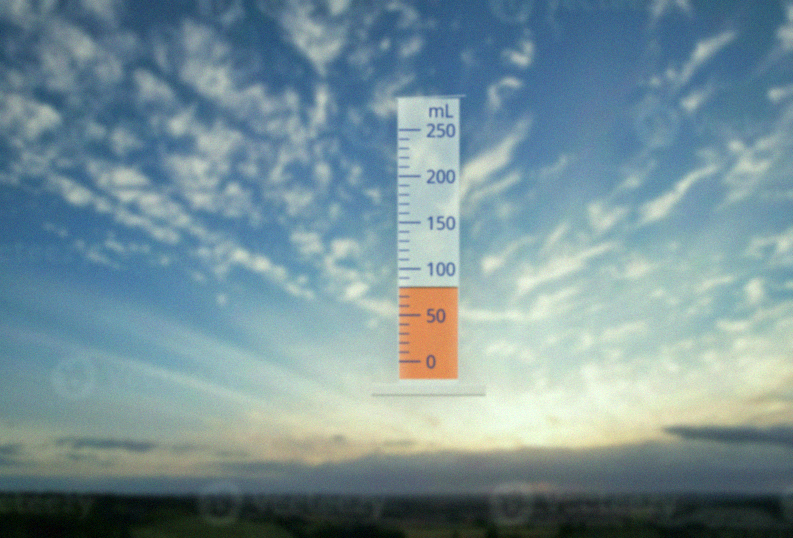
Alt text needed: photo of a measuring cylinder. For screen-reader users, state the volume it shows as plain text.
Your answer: 80 mL
